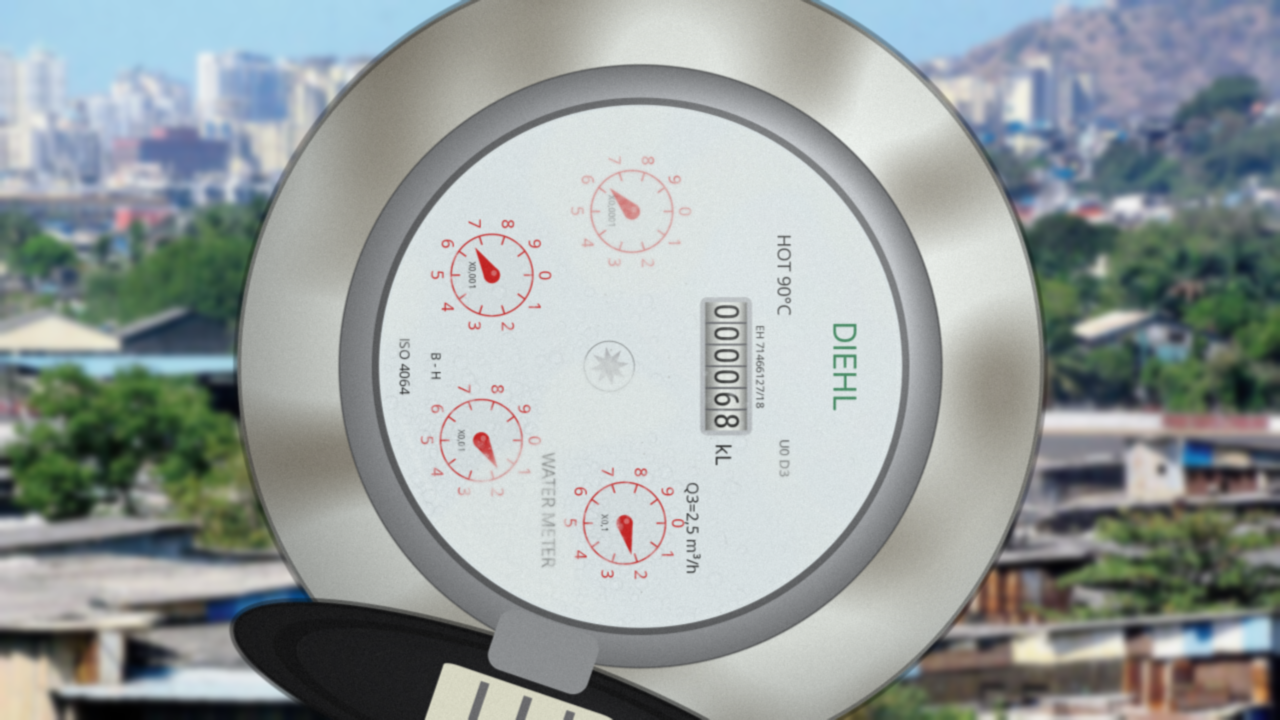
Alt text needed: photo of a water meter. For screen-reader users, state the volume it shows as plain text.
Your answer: 68.2166 kL
